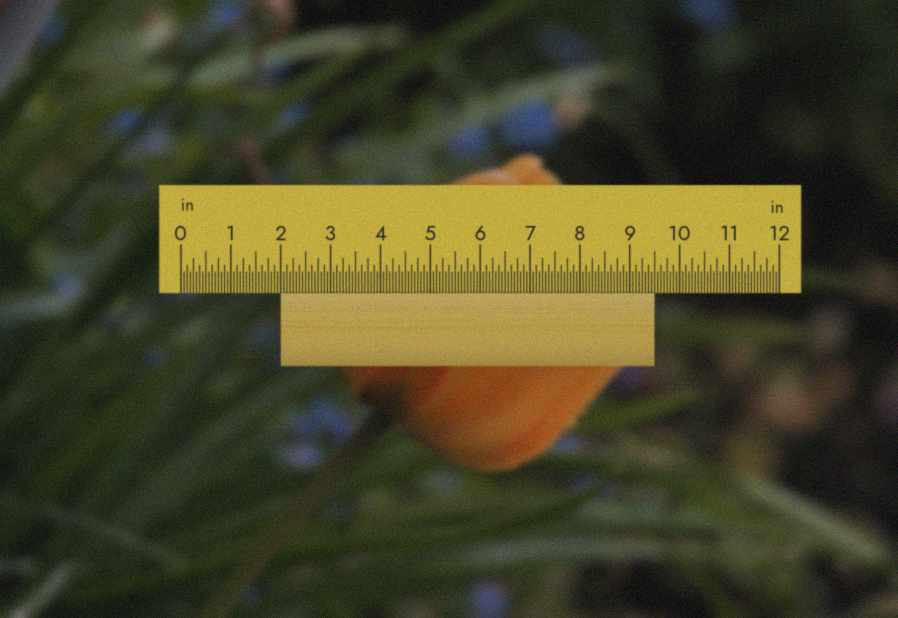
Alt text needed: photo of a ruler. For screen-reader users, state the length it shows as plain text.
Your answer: 7.5 in
